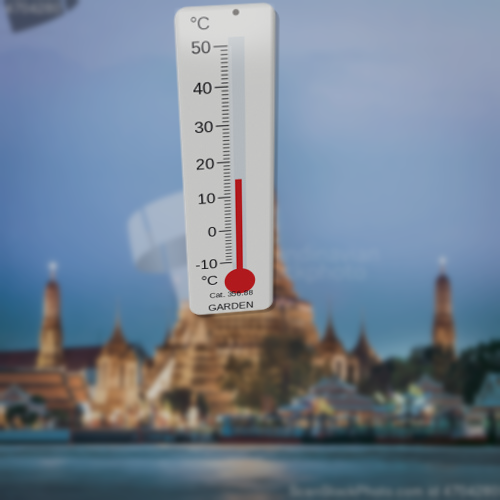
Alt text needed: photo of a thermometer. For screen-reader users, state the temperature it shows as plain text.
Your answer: 15 °C
